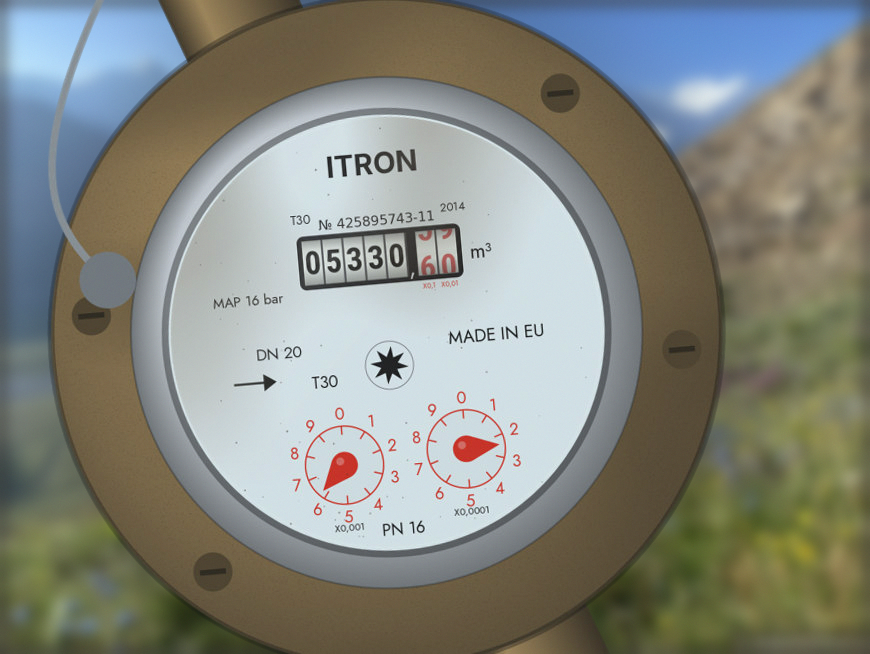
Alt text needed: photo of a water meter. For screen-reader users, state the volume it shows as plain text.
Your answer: 5330.5962 m³
